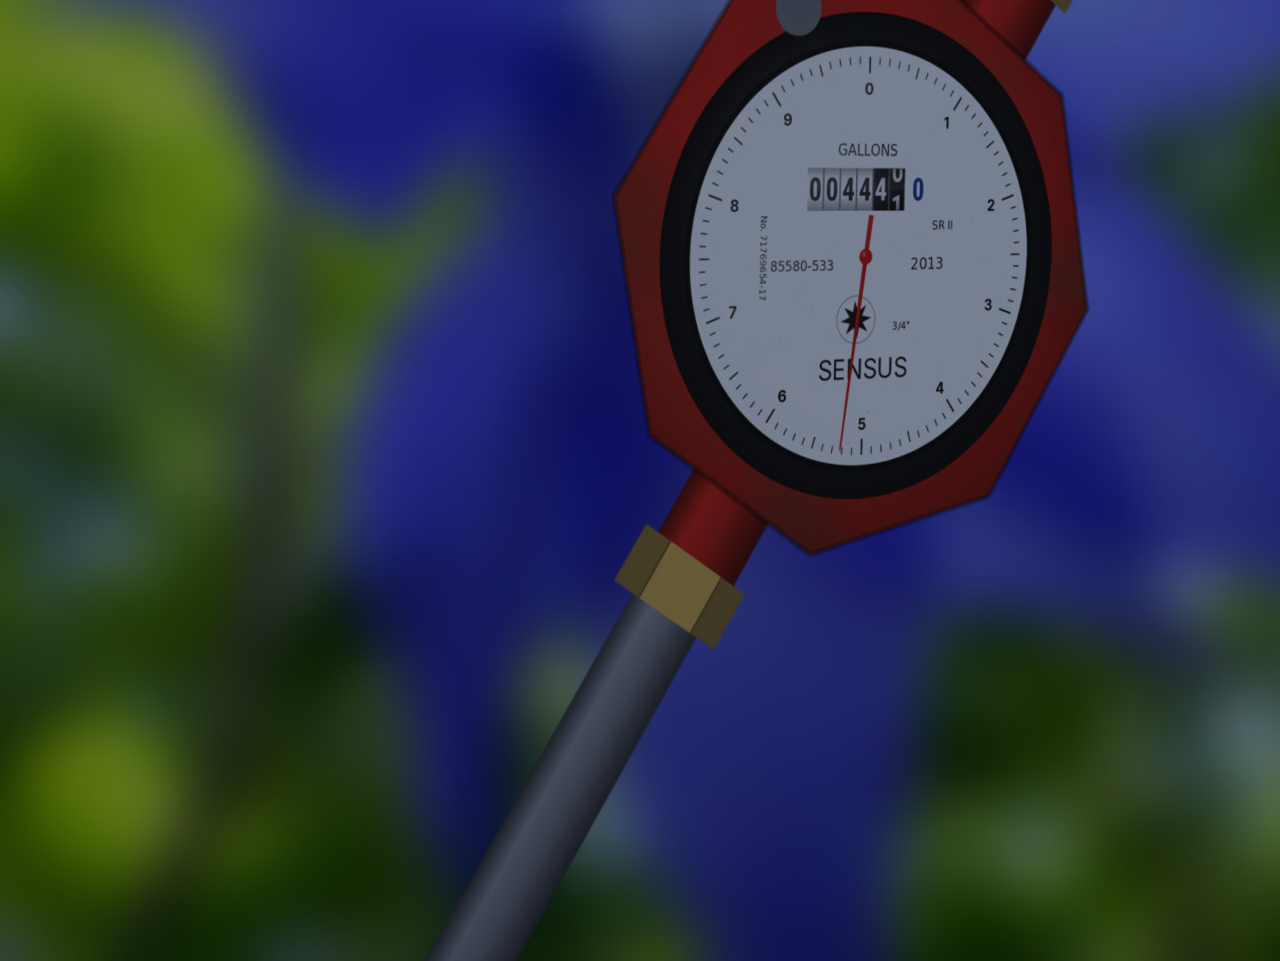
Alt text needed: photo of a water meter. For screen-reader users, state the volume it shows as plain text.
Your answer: 44405.2 gal
